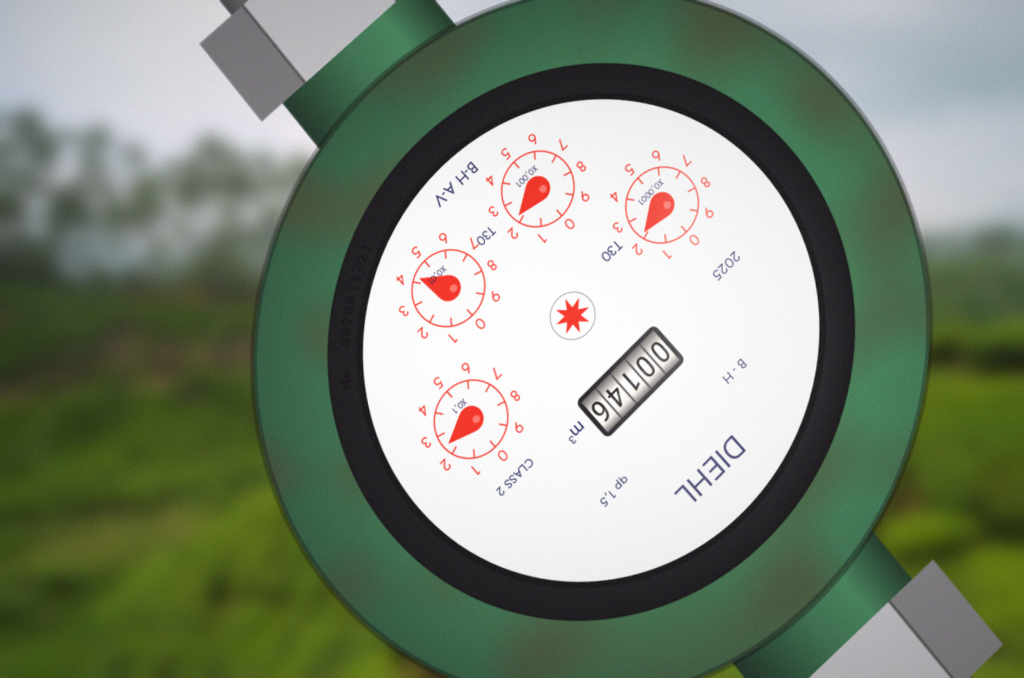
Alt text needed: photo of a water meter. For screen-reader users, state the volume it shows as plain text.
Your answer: 146.2422 m³
